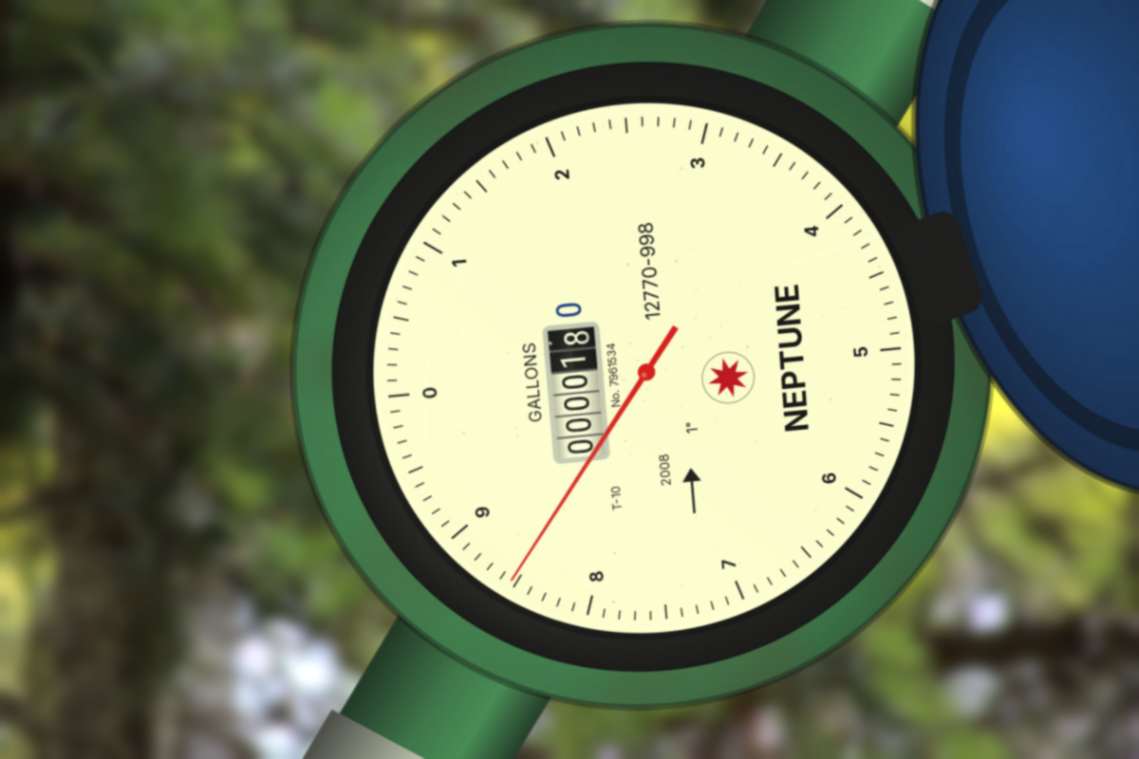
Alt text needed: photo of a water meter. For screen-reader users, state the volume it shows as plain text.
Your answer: 178.5 gal
